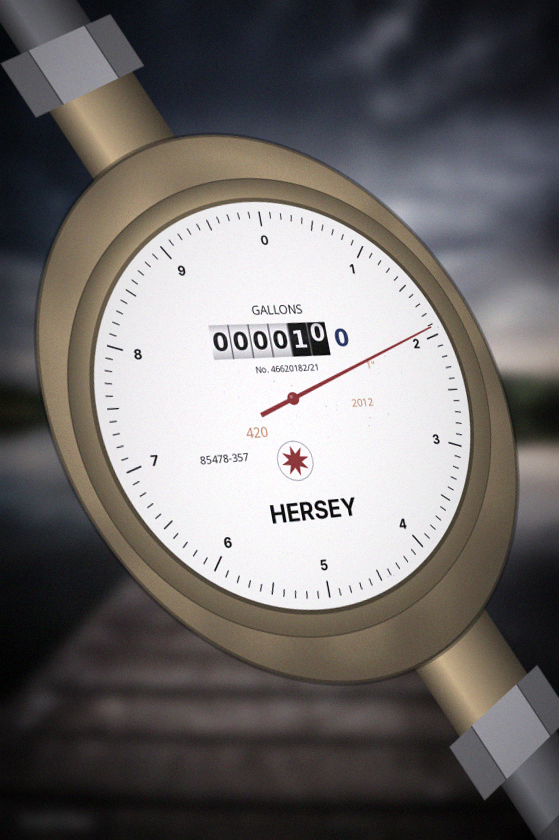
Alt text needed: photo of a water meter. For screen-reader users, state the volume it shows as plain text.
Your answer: 101.9 gal
